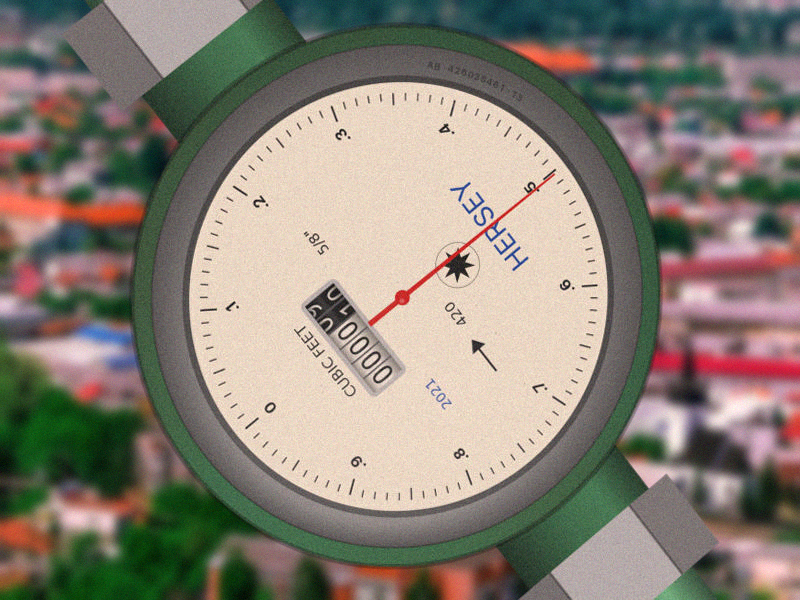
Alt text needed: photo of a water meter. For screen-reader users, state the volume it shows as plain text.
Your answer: 9.50 ft³
